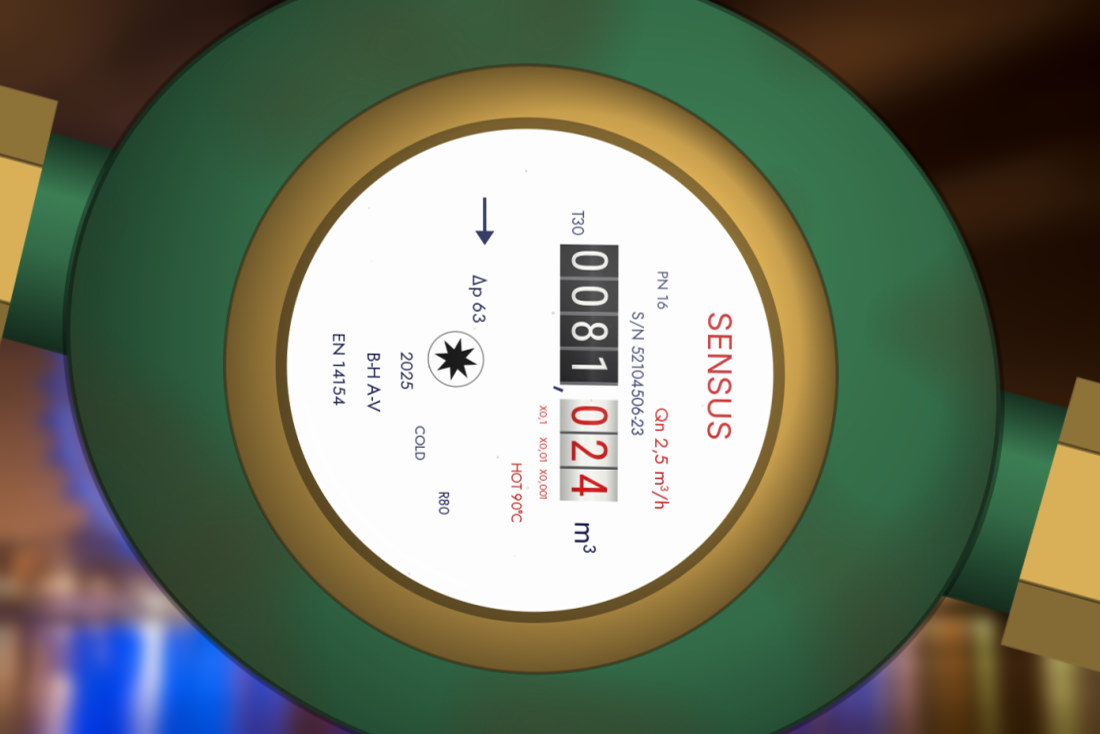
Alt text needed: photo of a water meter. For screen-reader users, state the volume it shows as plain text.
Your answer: 81.024 m³
